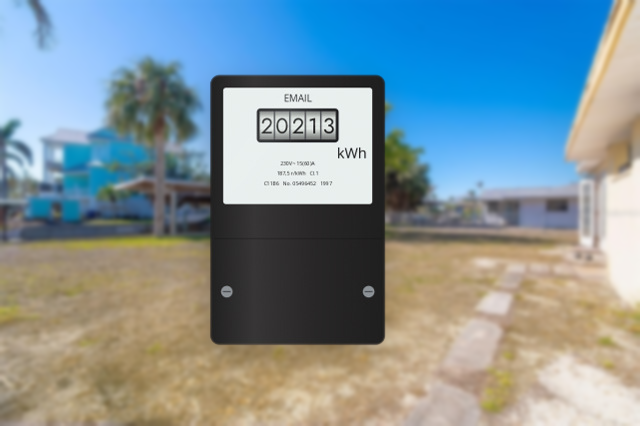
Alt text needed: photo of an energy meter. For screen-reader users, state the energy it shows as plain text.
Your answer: 20213 kWh
